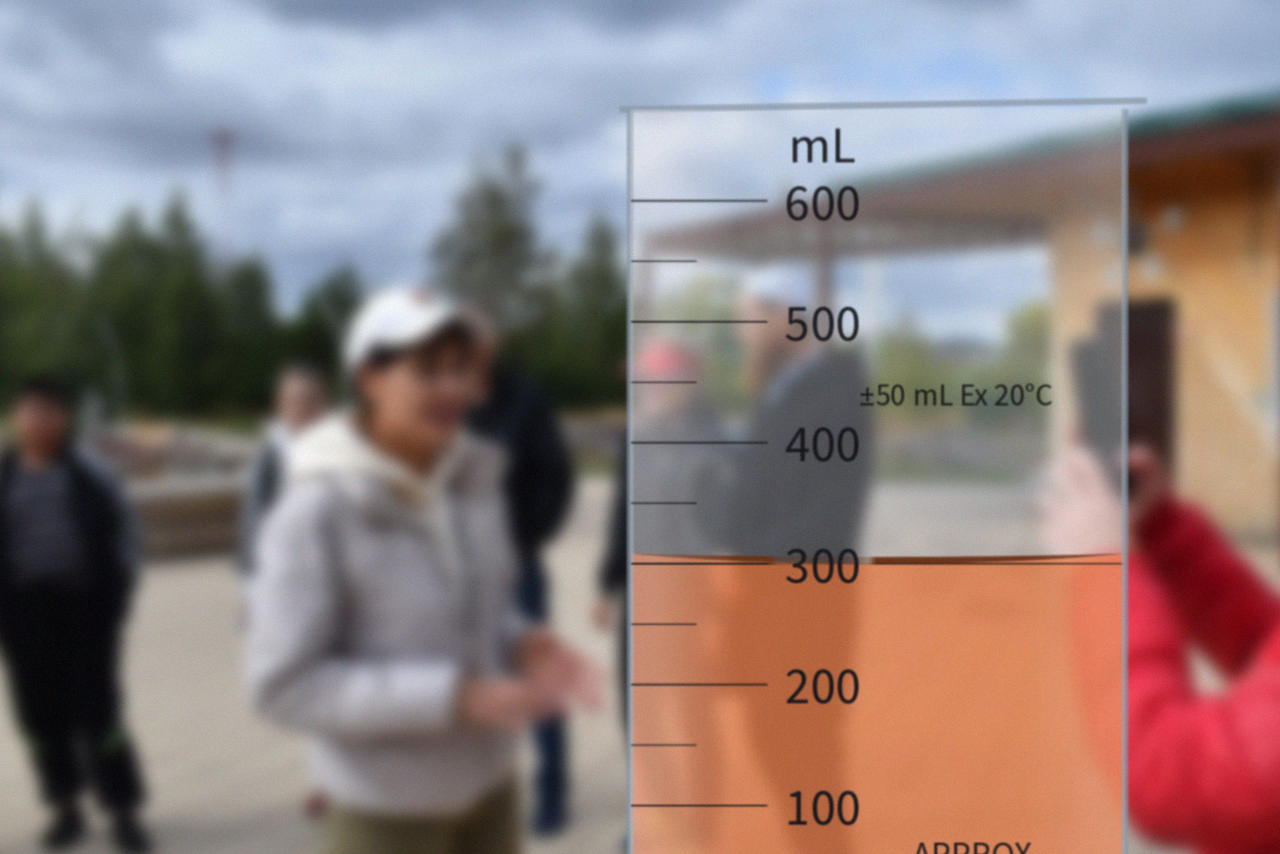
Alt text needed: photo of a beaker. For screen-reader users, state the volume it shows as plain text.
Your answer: 300 mL
